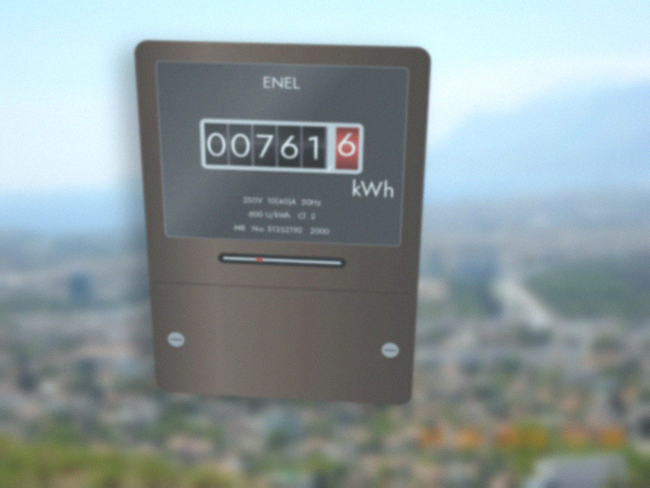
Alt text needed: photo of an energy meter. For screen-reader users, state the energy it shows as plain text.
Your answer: 761.6 kWh
